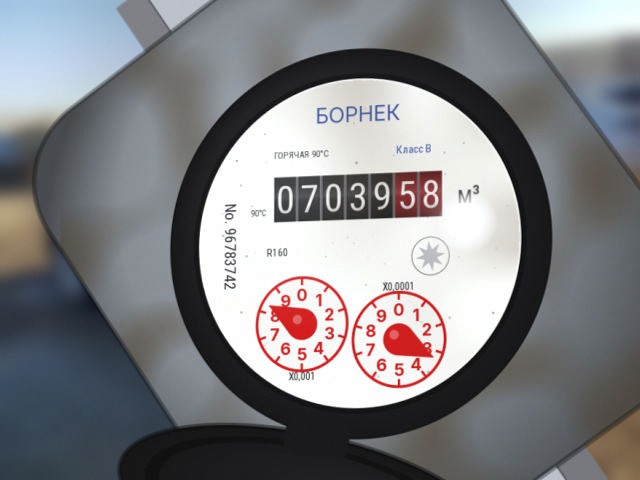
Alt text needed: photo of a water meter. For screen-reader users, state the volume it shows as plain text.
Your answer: 7039.5883 m³
